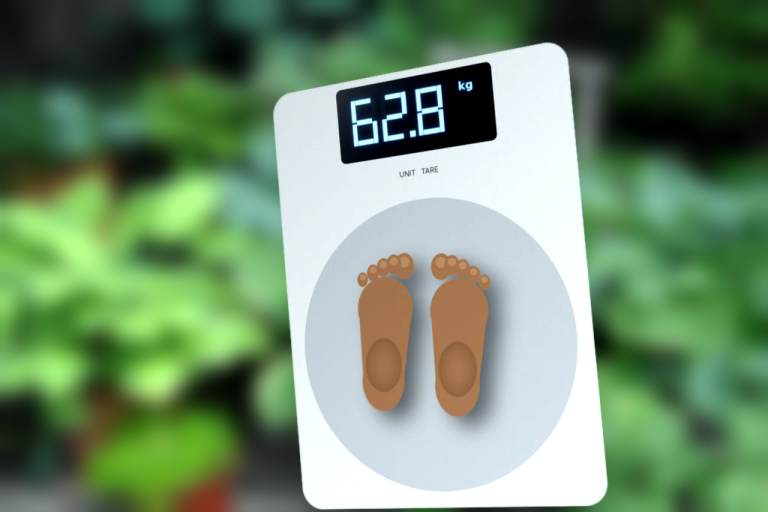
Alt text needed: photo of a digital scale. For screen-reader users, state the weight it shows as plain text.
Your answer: 62.8 kg
